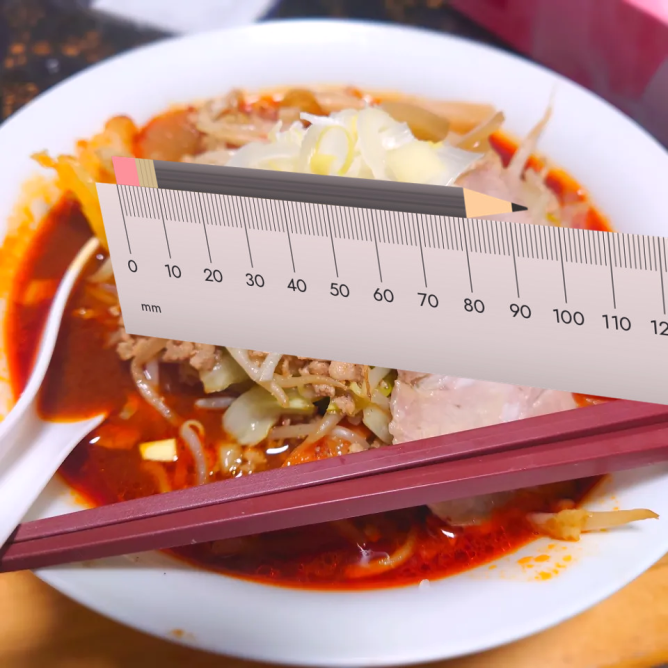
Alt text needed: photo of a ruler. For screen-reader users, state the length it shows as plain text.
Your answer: 94 mm
